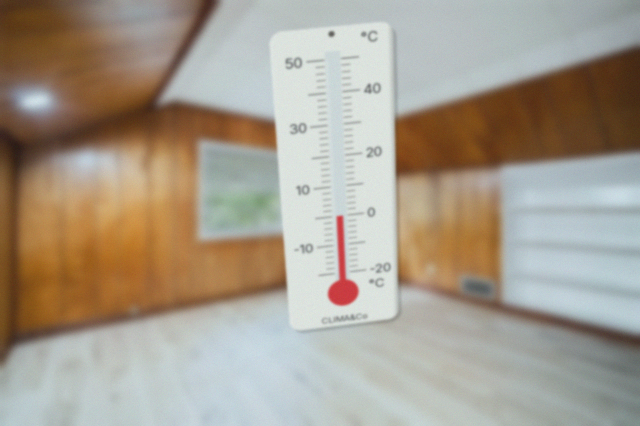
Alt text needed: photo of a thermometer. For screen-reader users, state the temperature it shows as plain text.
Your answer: 0 °C
